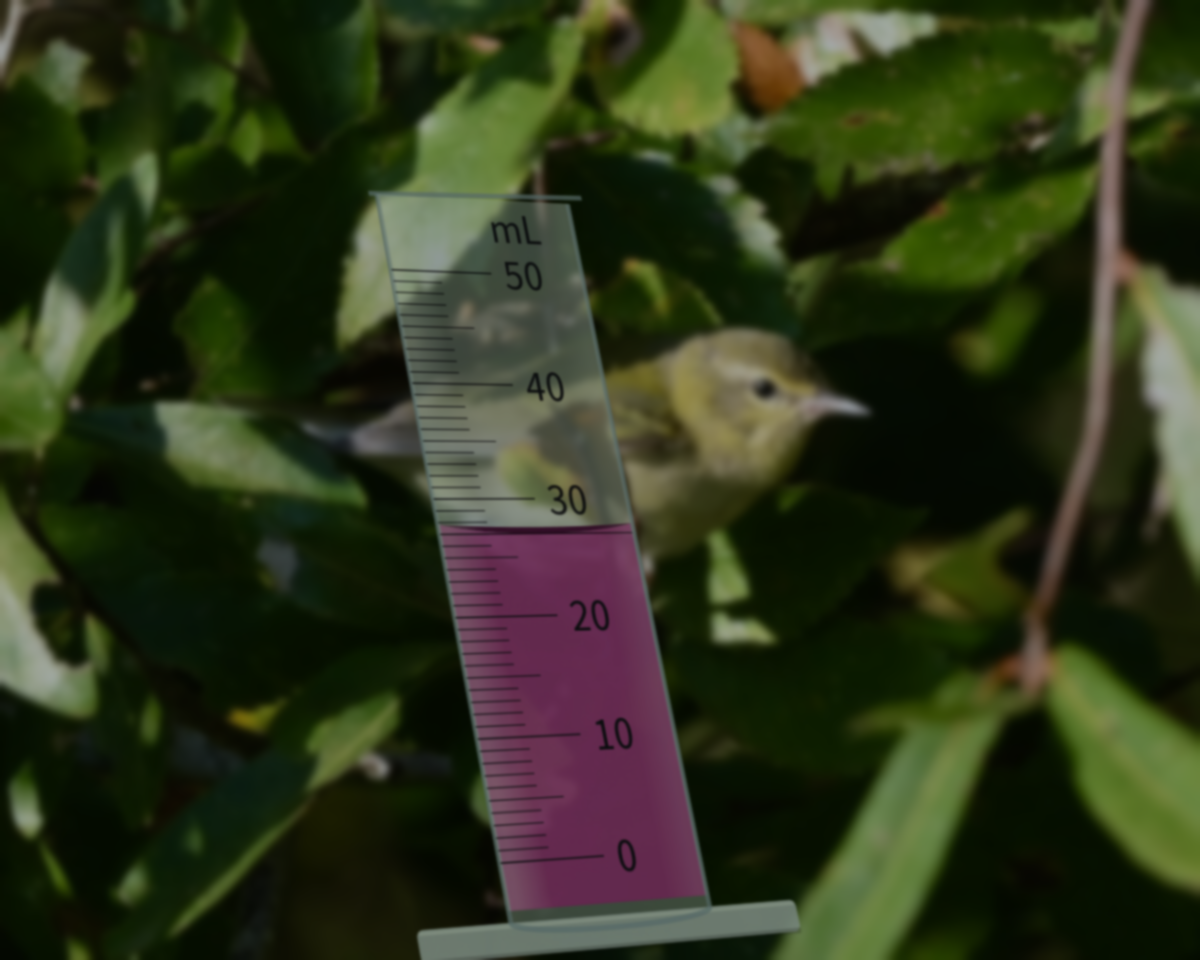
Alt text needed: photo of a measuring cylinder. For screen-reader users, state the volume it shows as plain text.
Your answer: 27 mL
